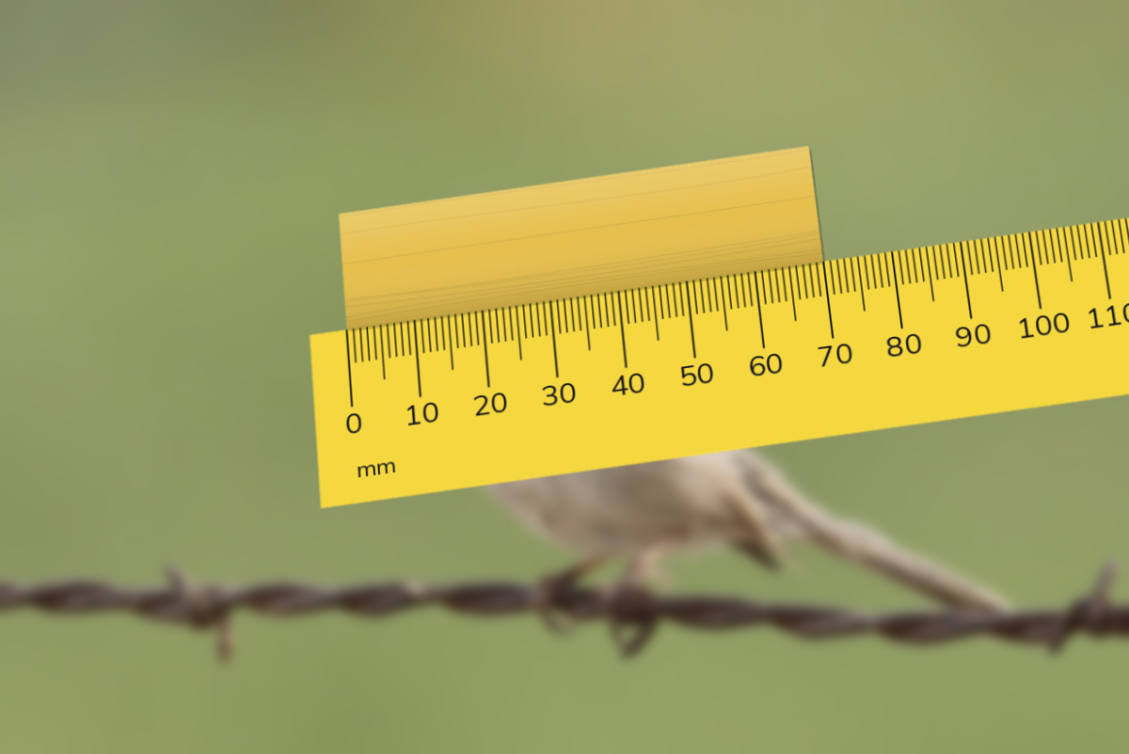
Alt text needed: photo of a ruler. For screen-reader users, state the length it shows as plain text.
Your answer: 70 mm
